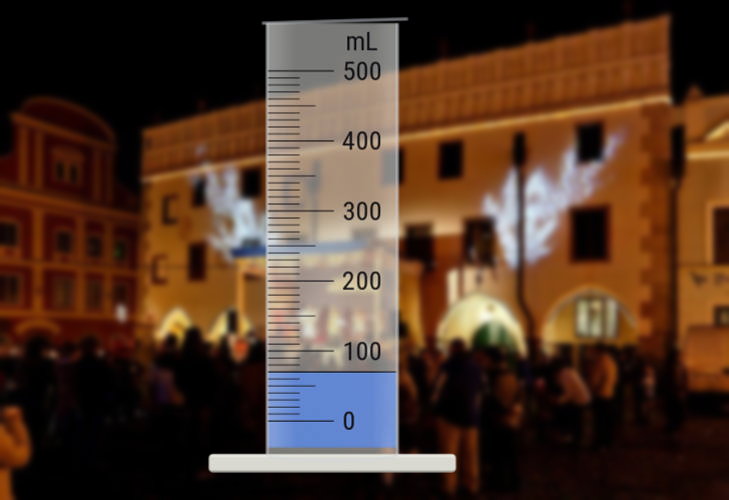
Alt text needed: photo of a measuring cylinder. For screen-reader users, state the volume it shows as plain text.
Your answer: 70 mL
